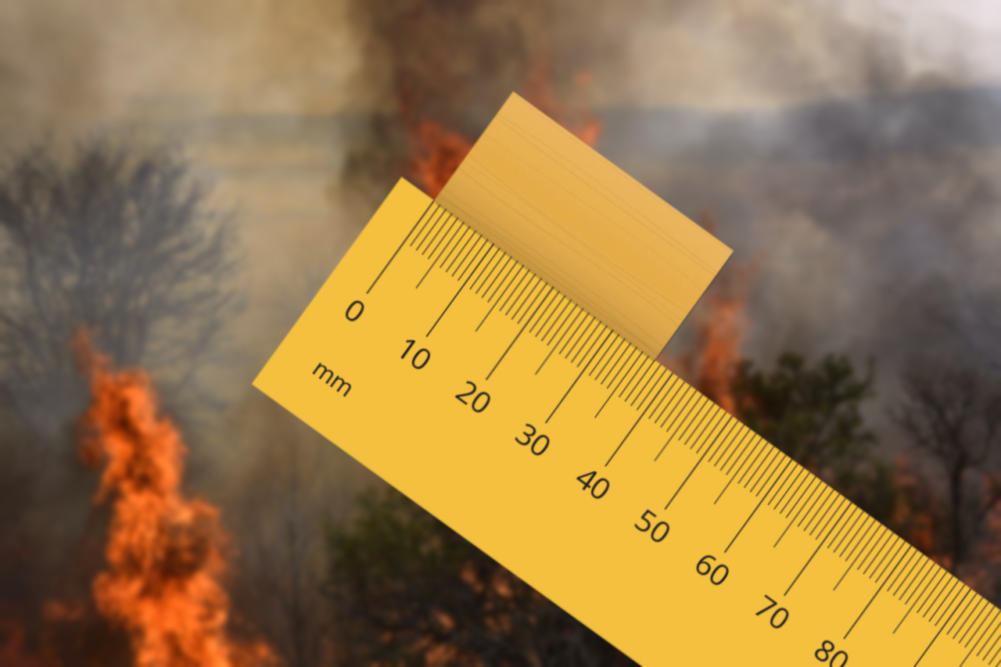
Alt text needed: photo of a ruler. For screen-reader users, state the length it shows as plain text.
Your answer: 37 mm
